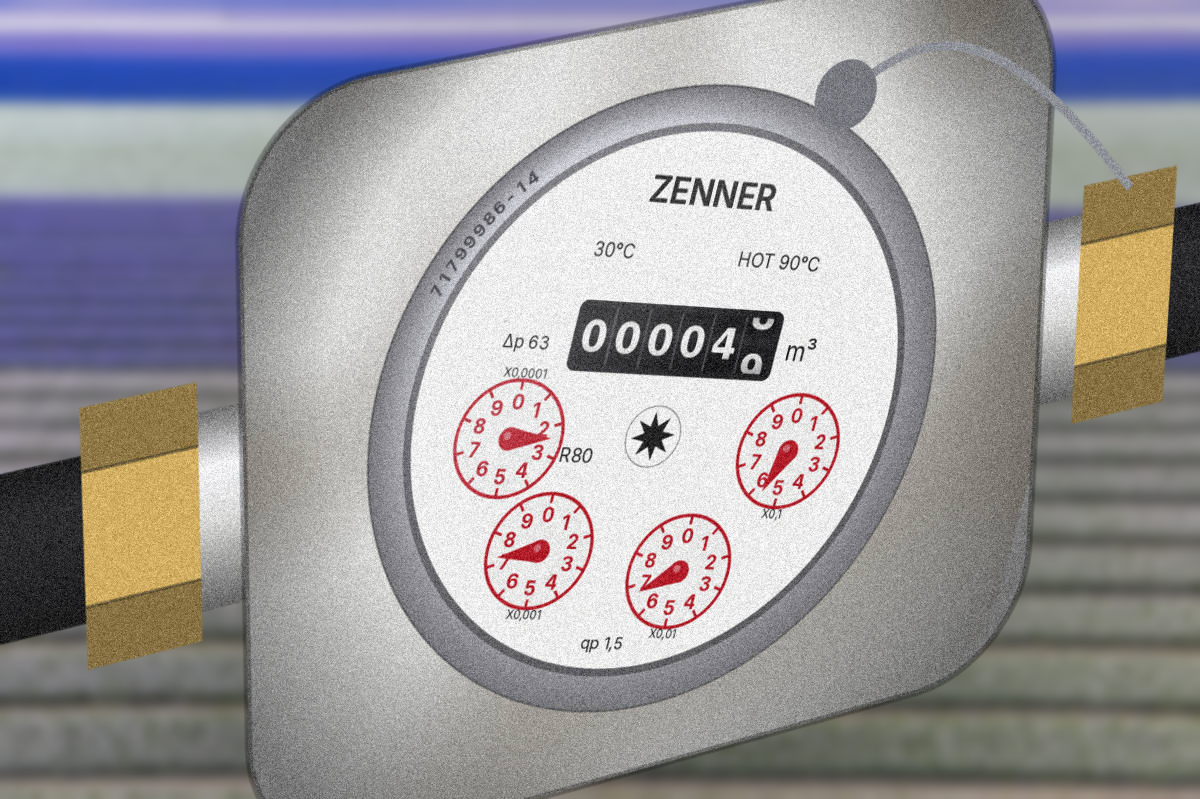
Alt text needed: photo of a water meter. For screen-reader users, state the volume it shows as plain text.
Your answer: 48.5672 m³
